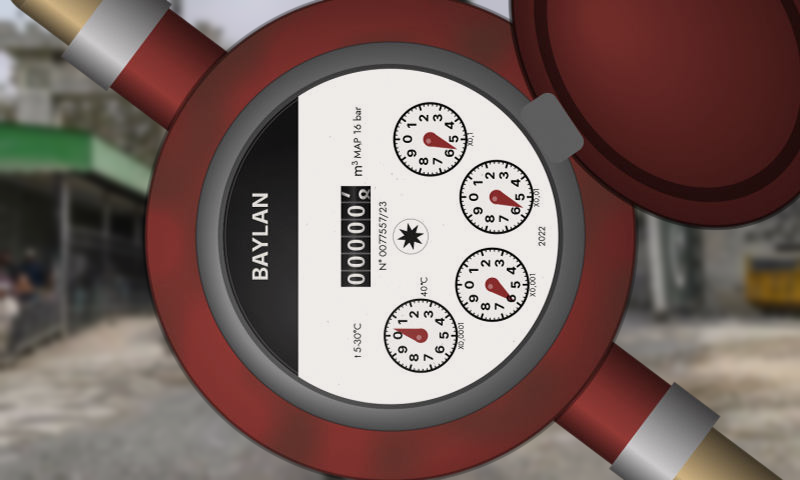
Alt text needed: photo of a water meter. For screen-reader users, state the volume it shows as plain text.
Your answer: 7.5560 m³
